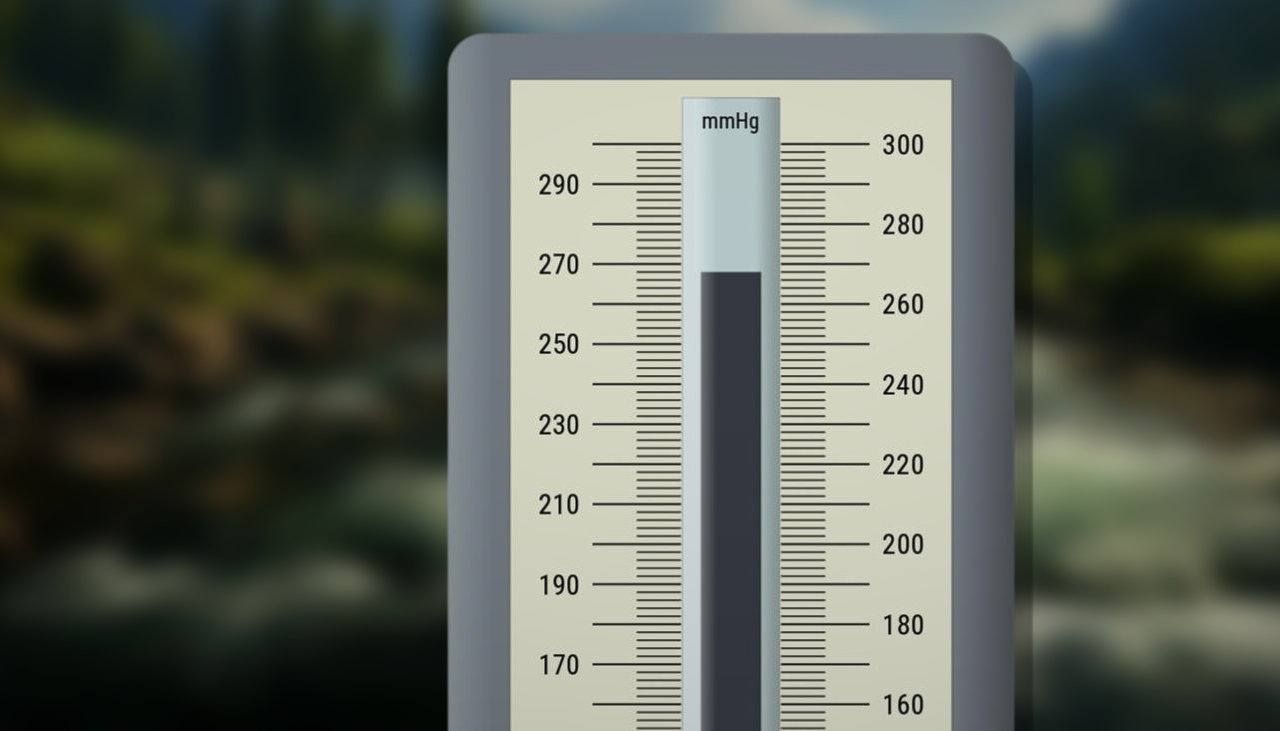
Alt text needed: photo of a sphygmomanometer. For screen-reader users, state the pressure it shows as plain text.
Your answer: 268 mmHg
